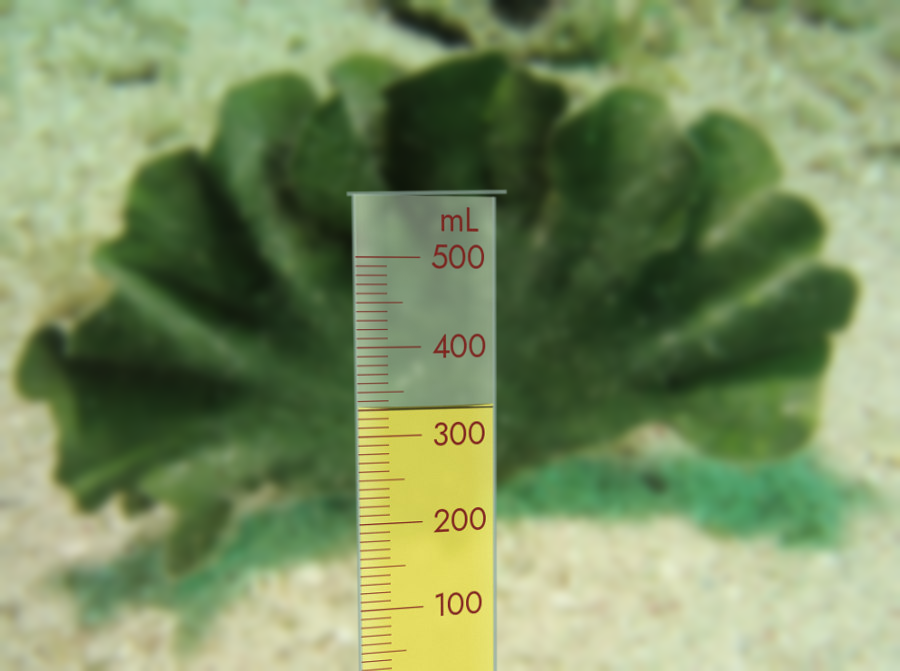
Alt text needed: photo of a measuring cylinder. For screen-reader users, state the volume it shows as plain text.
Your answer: 330 mL
